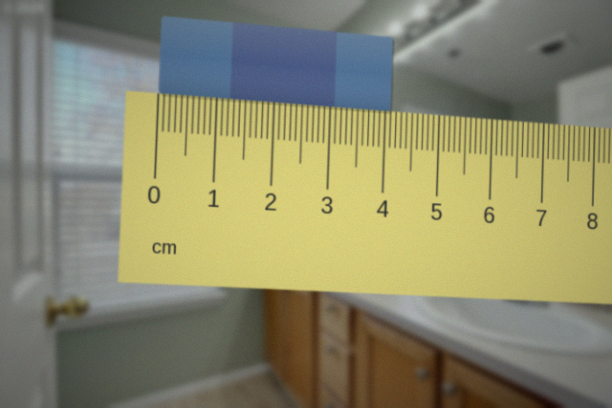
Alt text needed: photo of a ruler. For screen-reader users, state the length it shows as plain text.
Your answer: 4.1 cm
